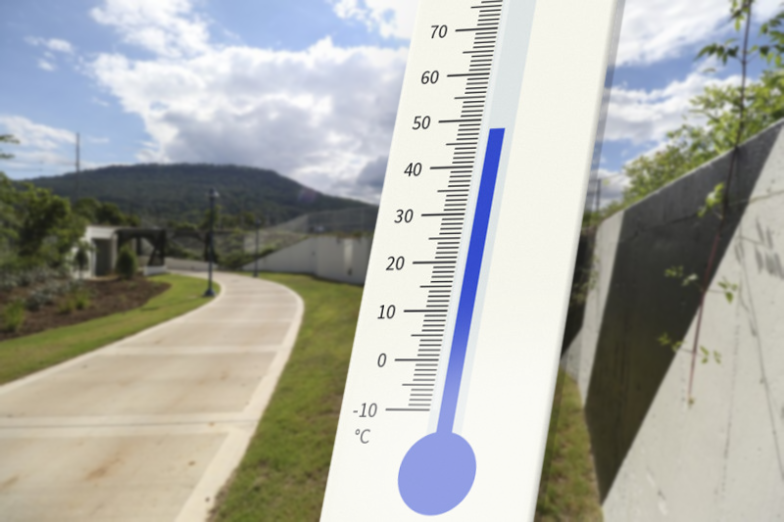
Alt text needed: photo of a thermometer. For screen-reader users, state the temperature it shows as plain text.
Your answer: 48 °C
